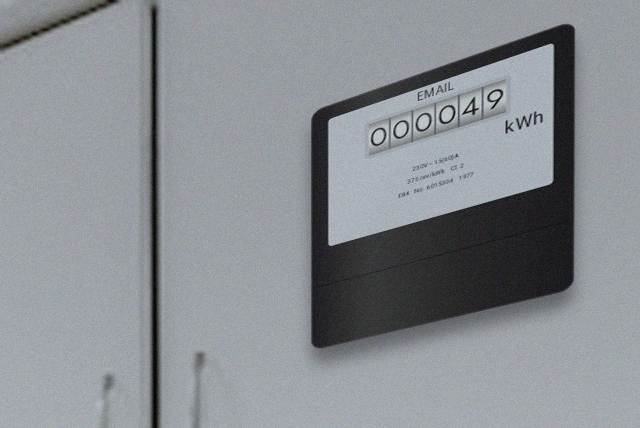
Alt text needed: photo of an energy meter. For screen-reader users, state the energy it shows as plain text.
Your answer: 49 kWh
